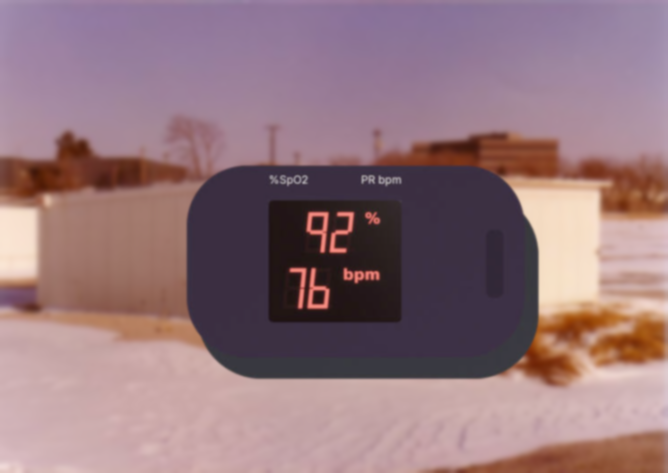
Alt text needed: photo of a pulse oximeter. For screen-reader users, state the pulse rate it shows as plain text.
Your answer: 76 bpm
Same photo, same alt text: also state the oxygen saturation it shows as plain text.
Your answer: 92 %
